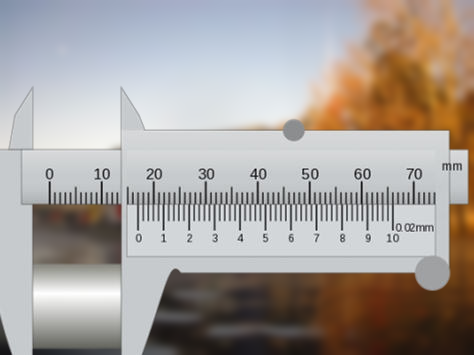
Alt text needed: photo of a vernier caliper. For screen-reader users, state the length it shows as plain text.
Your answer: 17.0 mm
